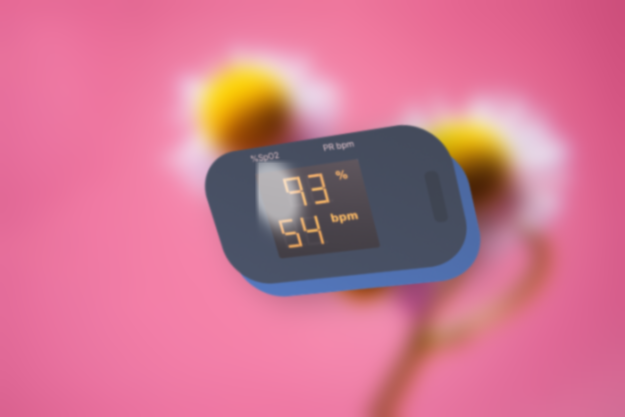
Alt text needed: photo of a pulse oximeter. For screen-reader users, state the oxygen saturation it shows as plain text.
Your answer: 93 %
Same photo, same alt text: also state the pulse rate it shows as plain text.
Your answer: 54 bpm
